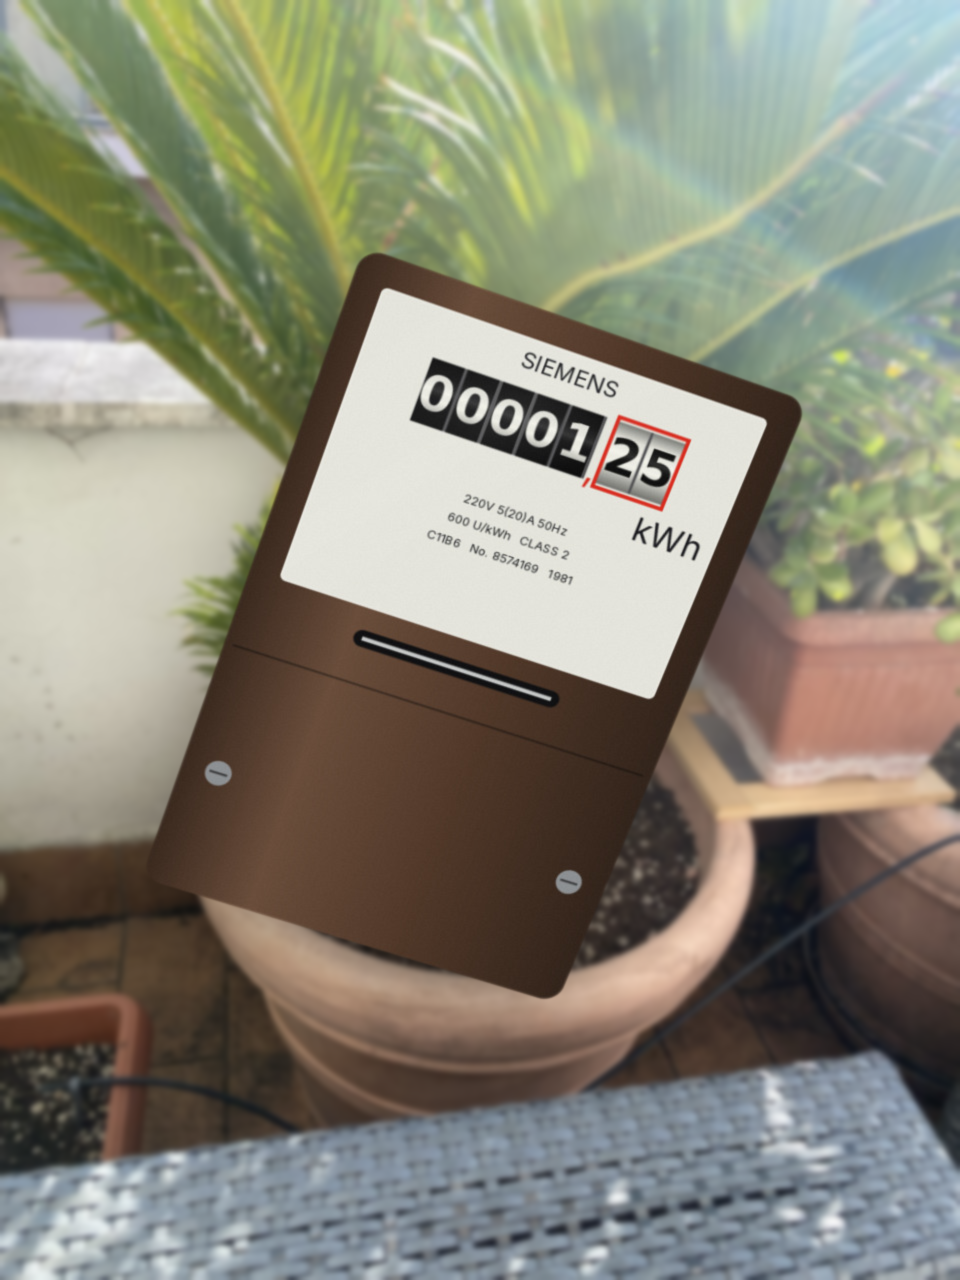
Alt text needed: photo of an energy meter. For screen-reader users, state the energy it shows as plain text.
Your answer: 1.25 kWh
